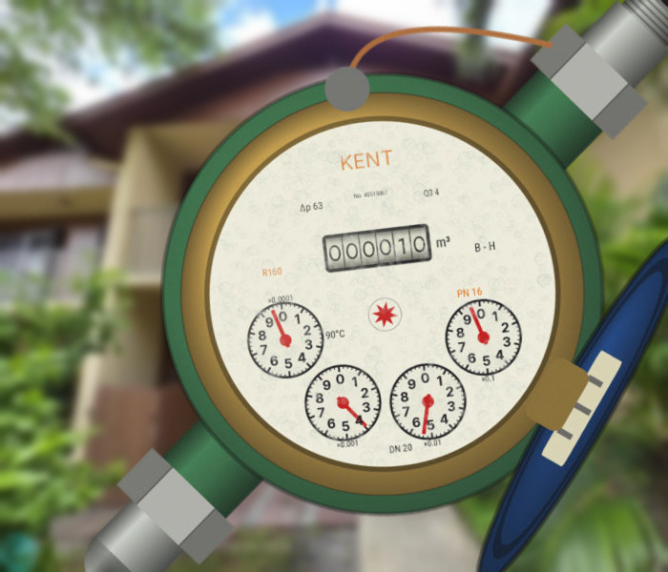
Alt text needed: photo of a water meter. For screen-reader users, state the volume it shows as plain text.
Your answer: 9.9539 m³
